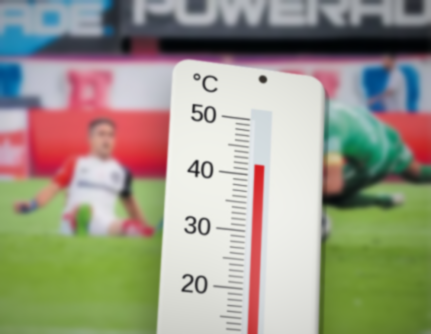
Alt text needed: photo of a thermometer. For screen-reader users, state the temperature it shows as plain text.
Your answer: 42 °C
